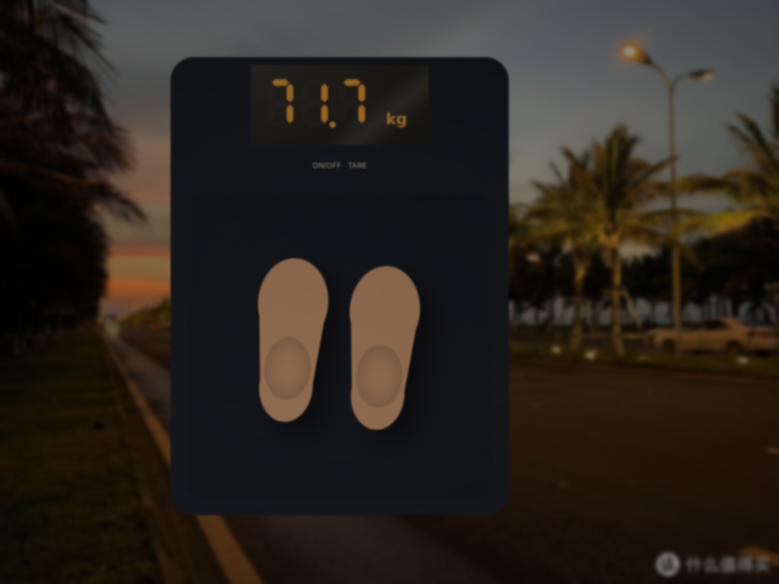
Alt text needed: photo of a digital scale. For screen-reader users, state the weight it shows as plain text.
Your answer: 71.7 kg
